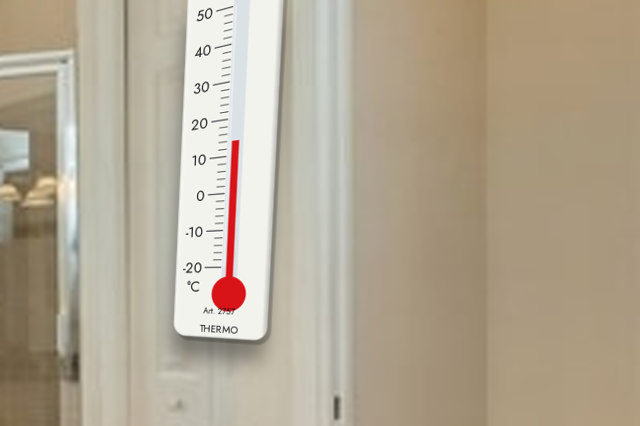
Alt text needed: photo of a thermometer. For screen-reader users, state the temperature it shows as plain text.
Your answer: 14 °C
